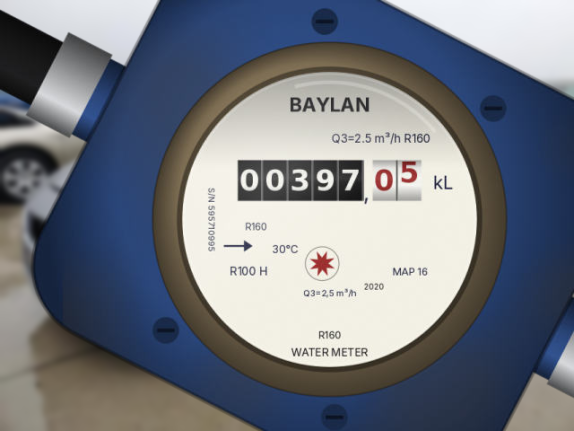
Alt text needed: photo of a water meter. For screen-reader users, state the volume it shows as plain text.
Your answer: 397.05 kL
